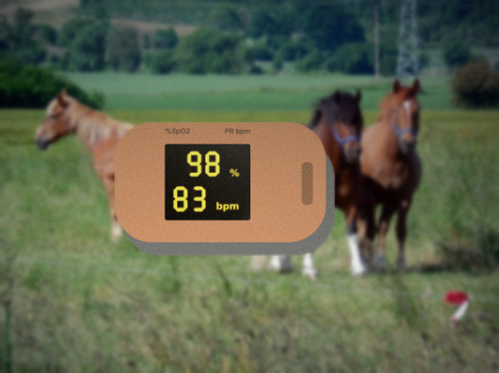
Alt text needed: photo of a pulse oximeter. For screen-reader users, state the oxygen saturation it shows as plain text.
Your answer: 98 %
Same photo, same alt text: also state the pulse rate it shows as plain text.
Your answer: 83 bpm
